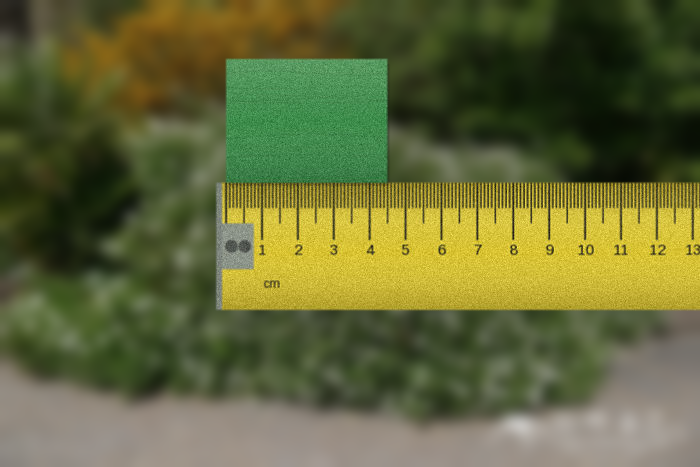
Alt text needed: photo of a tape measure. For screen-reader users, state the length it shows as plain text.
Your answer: 4.5 cm
